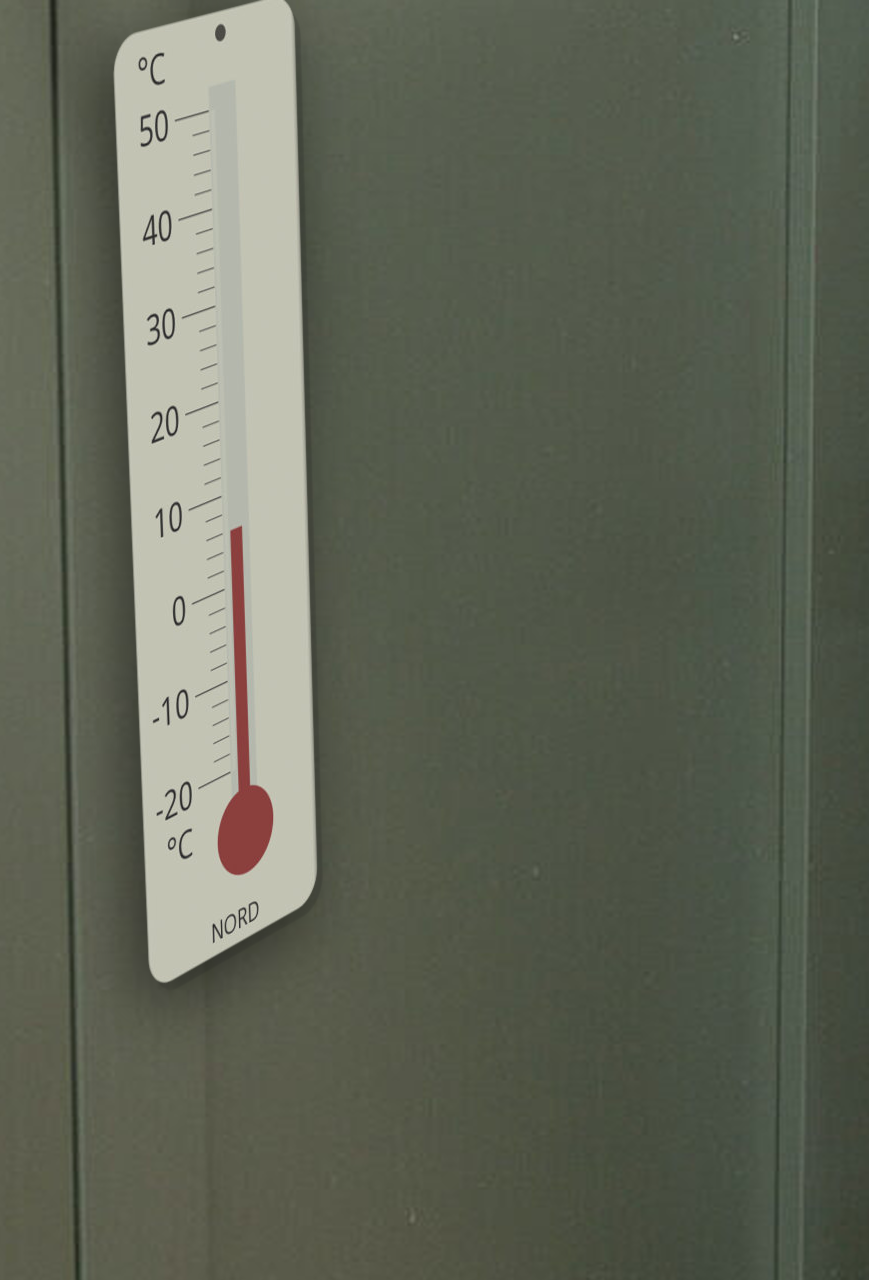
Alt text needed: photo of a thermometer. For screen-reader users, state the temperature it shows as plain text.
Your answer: 6 °C
